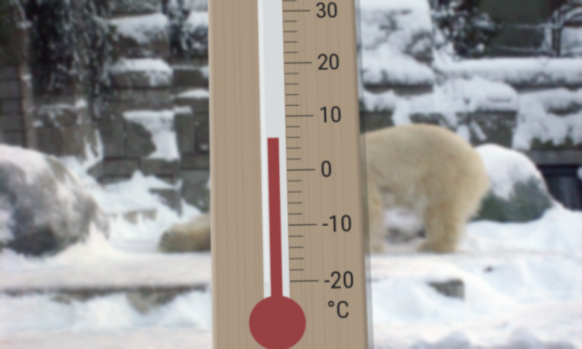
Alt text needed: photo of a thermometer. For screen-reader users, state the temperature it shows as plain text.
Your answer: 6 °C
